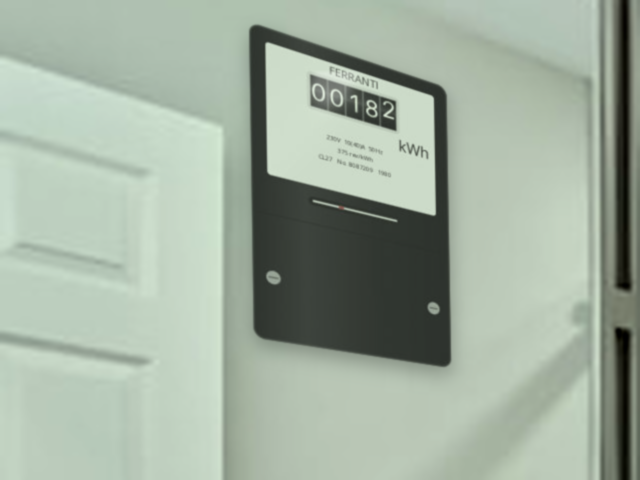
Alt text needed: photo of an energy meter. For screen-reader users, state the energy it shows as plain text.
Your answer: 182 kWh
